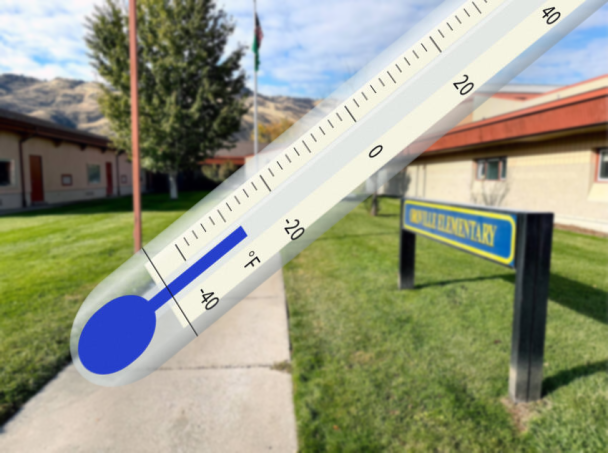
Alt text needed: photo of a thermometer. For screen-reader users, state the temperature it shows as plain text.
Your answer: -28 °F
